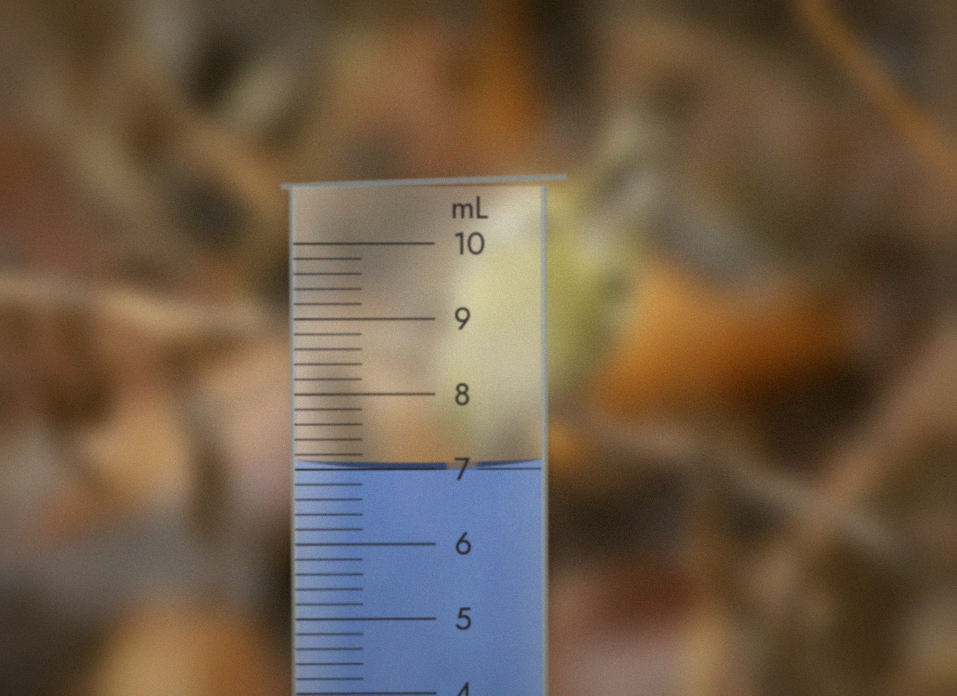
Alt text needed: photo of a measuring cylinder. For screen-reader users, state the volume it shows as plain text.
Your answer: 7 mL
